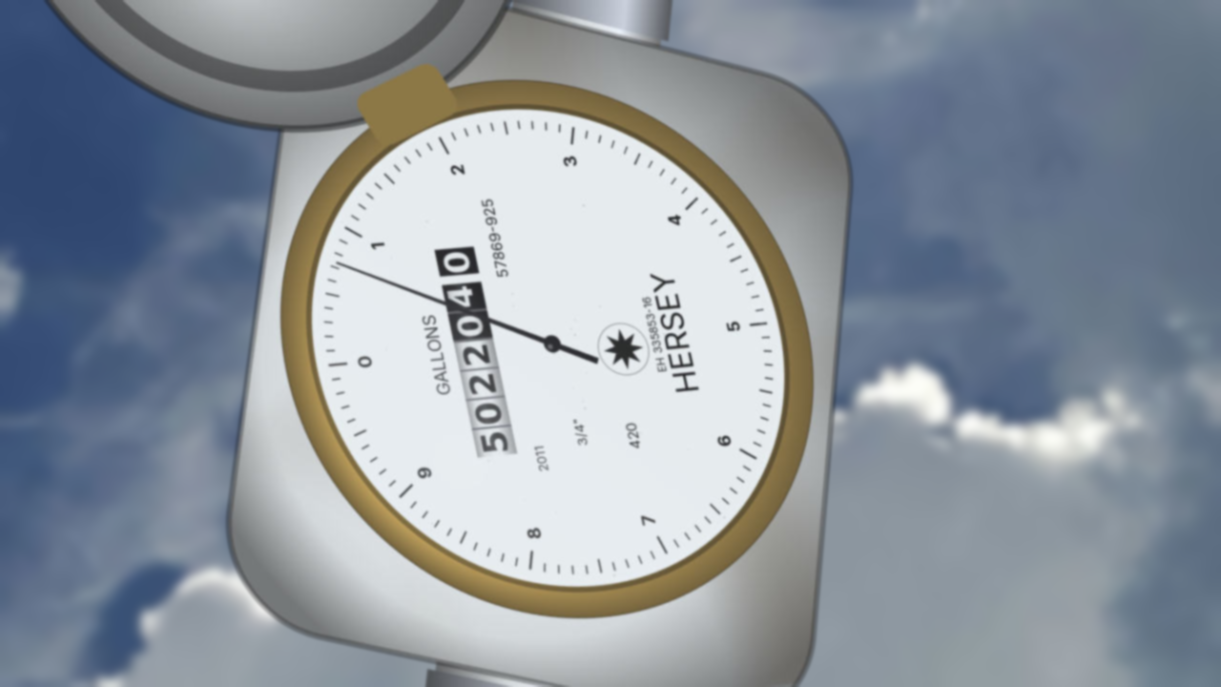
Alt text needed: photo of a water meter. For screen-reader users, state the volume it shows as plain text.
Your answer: 5022040.7 gal
